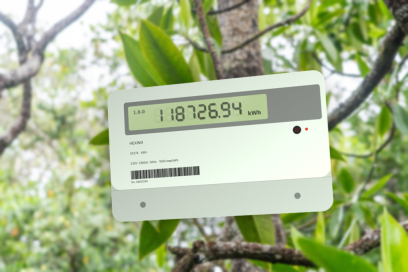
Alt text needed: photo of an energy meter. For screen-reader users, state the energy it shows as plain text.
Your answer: 118726.94 kWh
